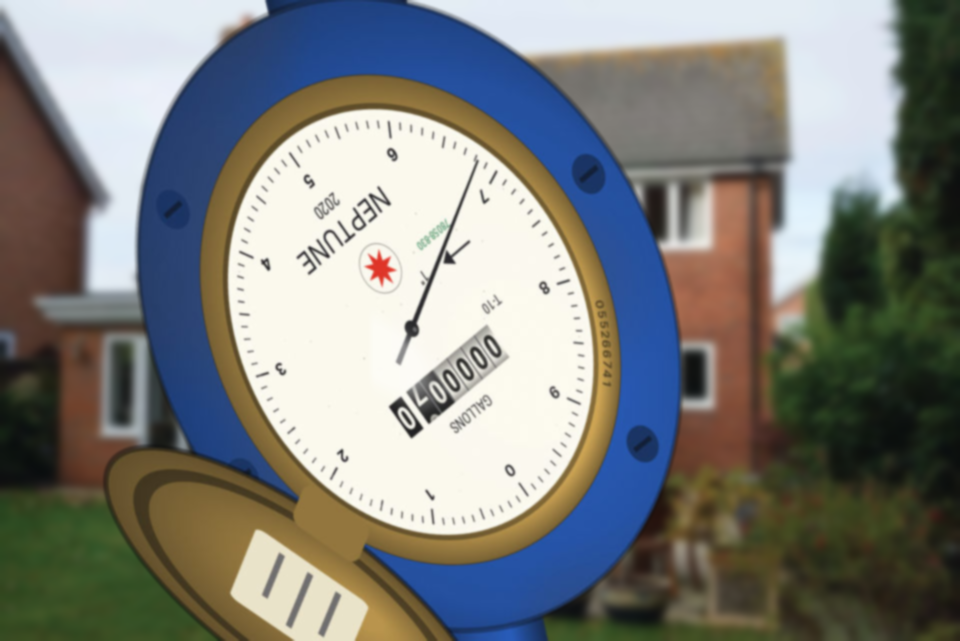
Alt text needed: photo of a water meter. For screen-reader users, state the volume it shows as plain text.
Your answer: 66.8 gal
